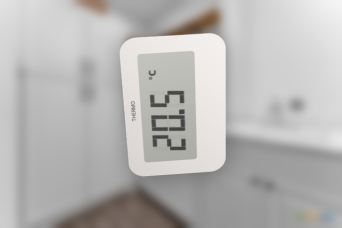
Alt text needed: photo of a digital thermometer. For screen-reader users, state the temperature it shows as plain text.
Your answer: 20.5 °C
